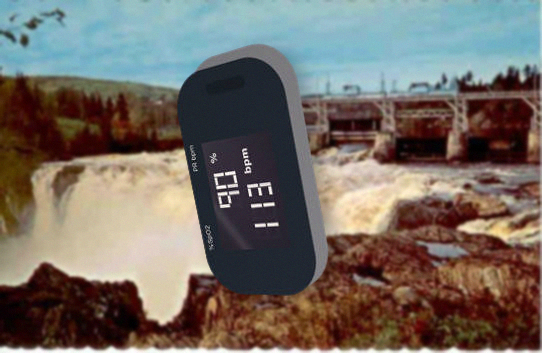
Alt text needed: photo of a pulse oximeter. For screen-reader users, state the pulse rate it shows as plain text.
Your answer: 113 bpm
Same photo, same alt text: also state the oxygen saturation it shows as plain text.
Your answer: 90 %
